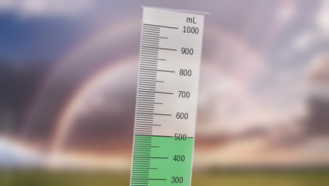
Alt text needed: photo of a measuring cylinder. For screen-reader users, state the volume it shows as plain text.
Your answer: 500 mL
